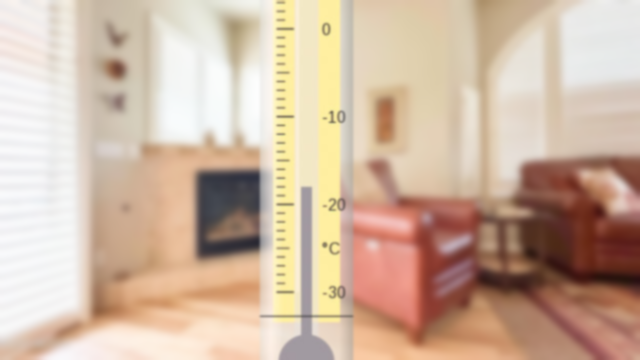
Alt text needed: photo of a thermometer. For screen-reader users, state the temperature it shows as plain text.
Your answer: -18 °C
